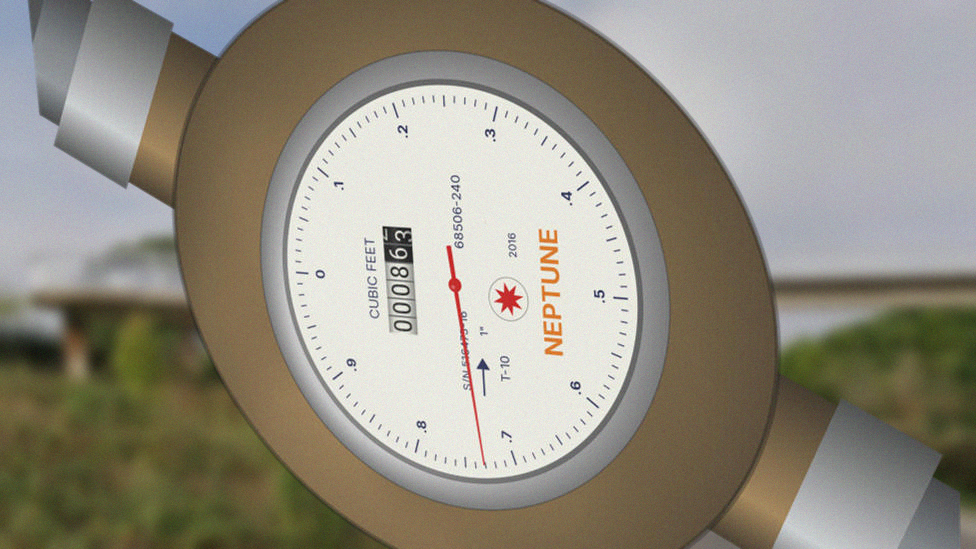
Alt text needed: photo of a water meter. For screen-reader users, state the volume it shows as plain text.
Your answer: 862.73 ft³
